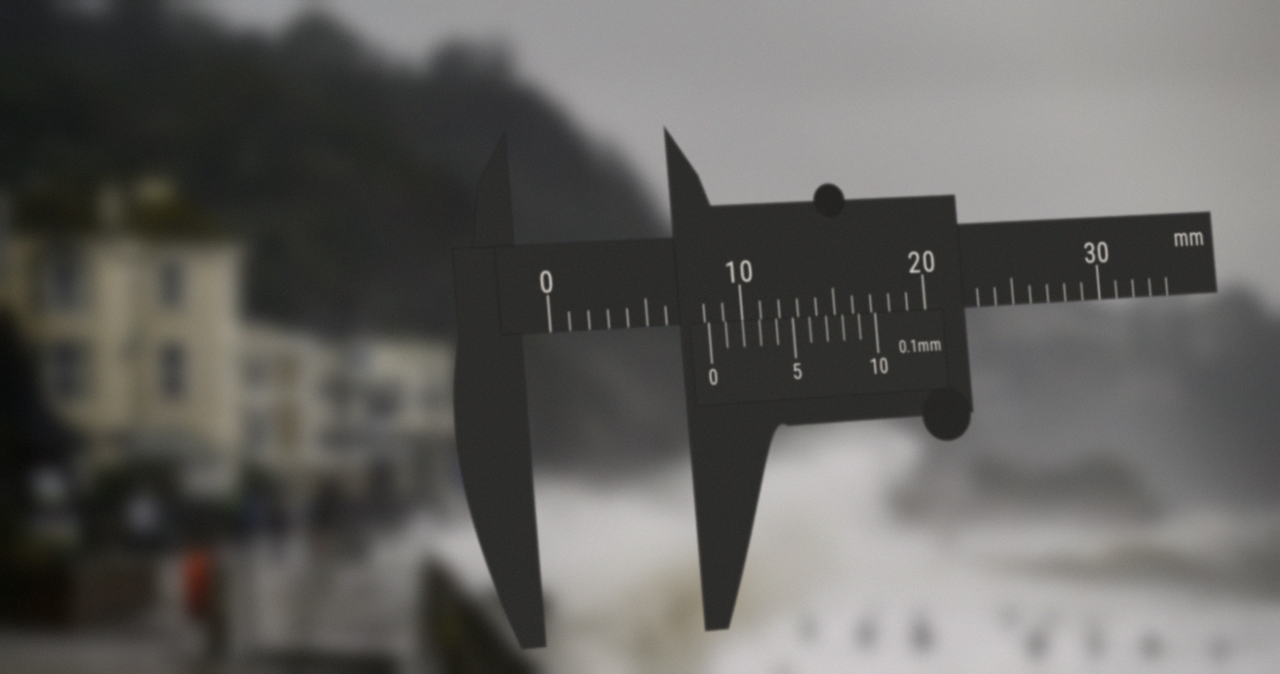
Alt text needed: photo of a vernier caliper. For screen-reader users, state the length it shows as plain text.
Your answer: 8.2 mm
